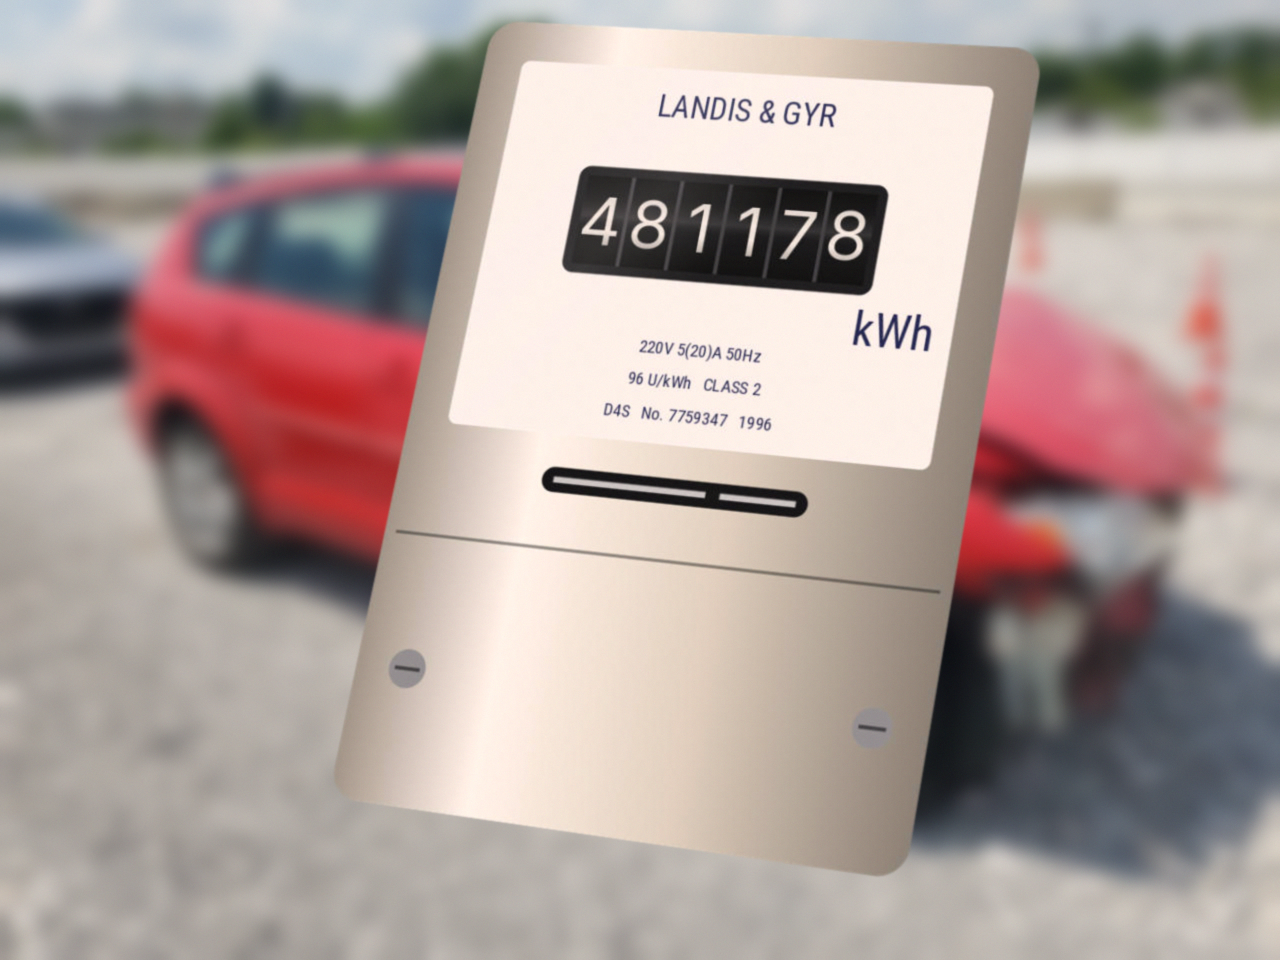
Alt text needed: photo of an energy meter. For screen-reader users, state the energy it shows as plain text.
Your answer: 481178 kWh
